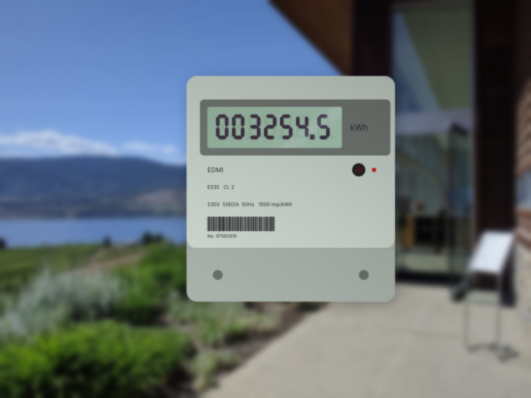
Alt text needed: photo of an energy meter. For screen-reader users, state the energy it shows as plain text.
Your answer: 3254.5 kWh
